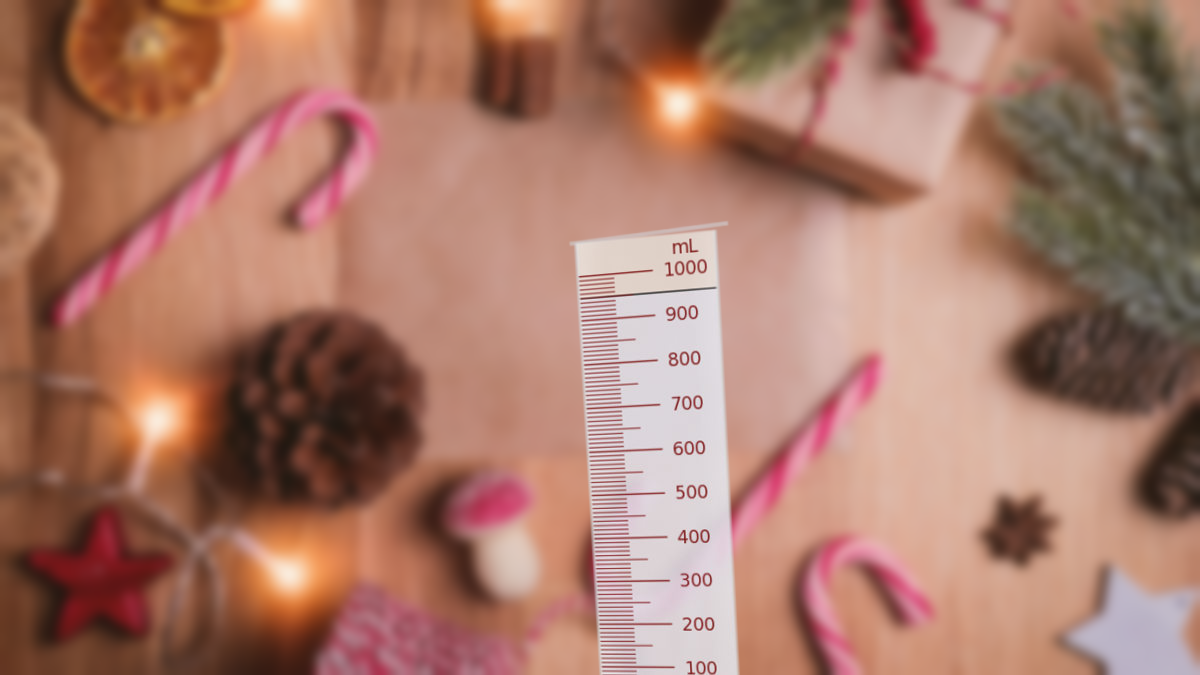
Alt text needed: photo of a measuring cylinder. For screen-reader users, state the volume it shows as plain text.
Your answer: 950 mL
